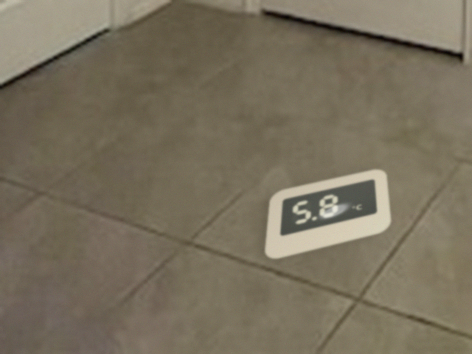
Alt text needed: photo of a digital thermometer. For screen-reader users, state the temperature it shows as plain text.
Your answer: 5.8 °C
